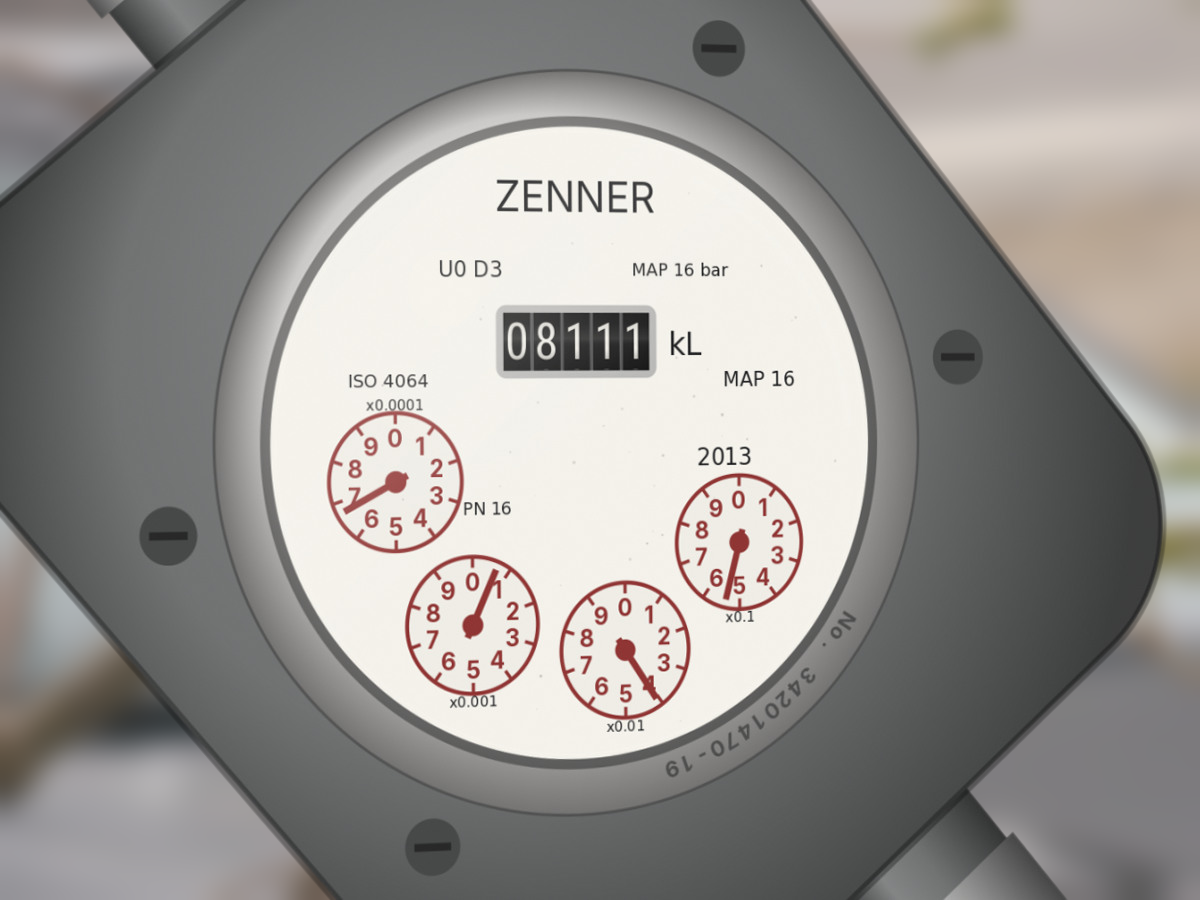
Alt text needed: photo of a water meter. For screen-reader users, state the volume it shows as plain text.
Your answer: 8111.5406 kL
